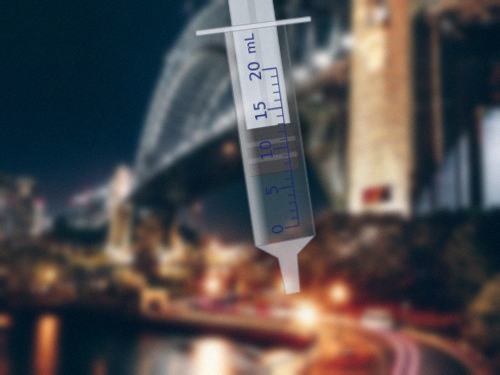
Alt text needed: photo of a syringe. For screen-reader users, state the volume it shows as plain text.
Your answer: 7 mL
